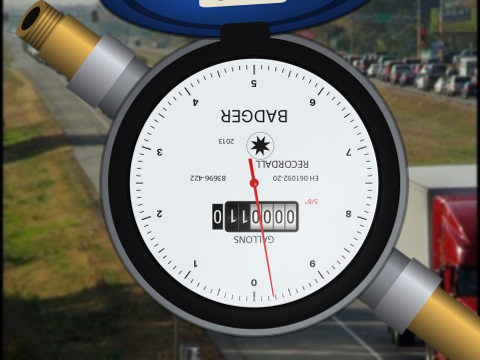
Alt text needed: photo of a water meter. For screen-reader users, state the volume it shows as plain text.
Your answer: 109.7 gal
